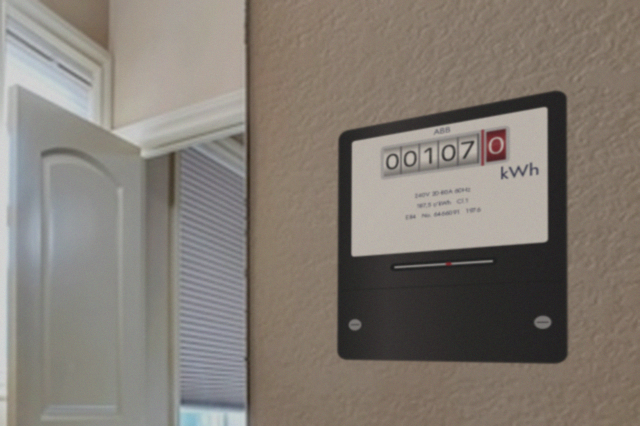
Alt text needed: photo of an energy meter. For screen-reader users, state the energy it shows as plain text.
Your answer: 107.0 kWh
